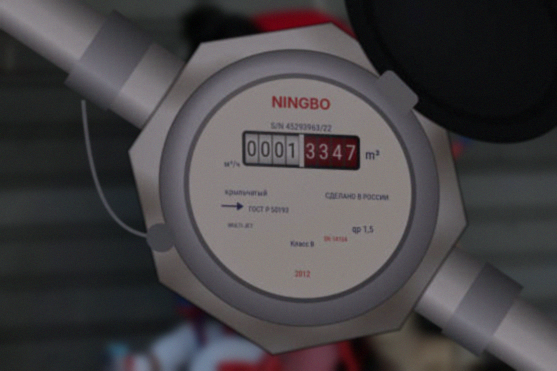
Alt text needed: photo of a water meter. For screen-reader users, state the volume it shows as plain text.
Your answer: 1.3347 m³
